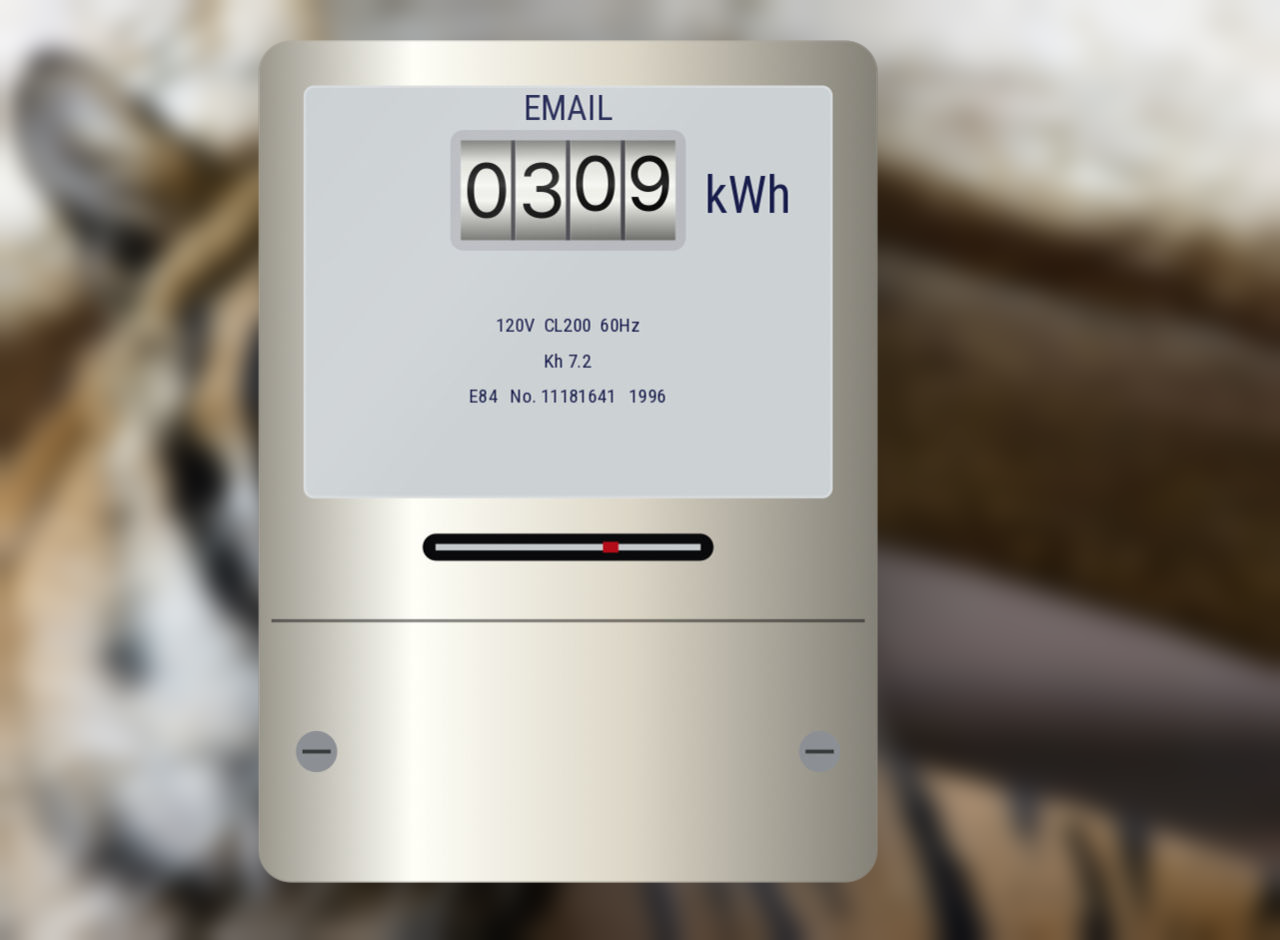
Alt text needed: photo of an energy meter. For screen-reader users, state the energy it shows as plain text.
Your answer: 309 kWh
